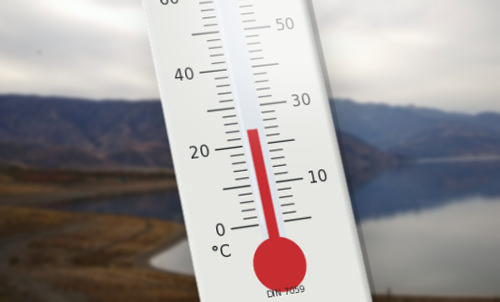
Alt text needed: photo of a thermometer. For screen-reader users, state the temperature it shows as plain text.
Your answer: 24 °C
